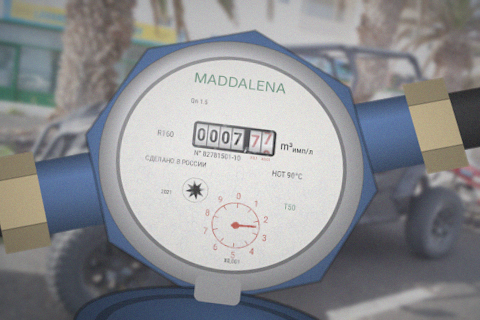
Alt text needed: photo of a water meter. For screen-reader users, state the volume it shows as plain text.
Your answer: 7.772 m³
